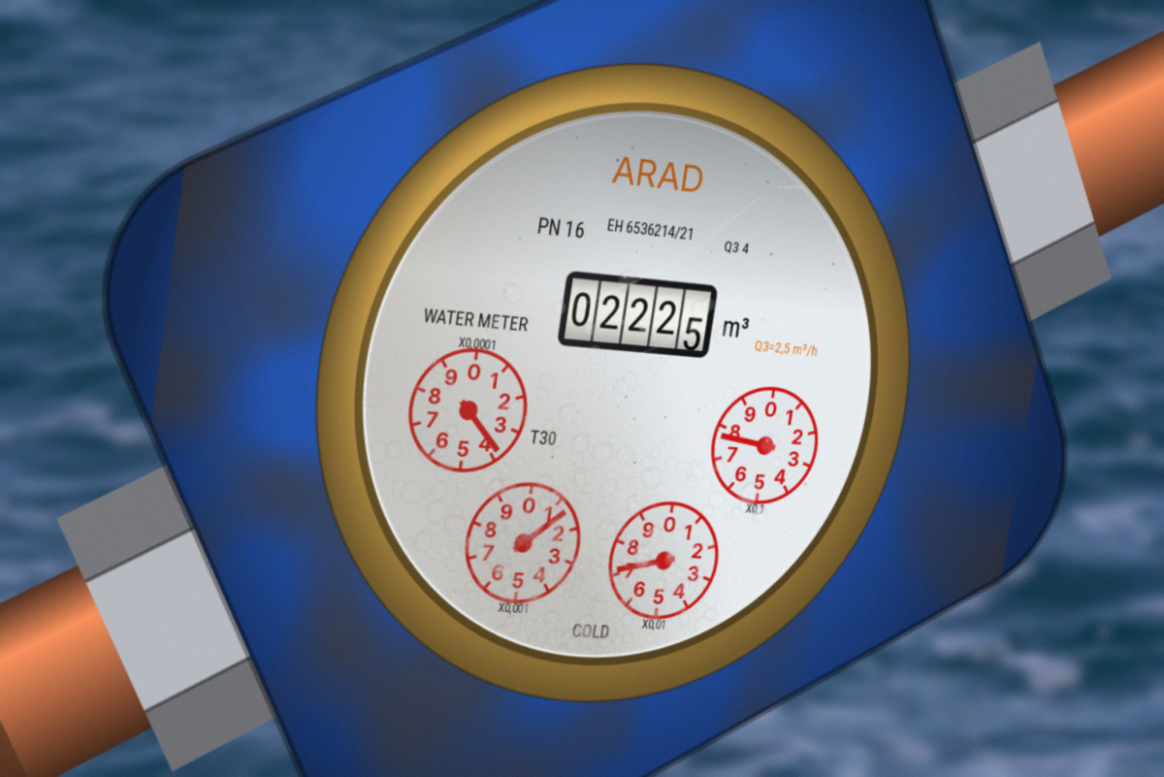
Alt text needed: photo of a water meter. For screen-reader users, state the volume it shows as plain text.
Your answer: 2224.7713 m³
